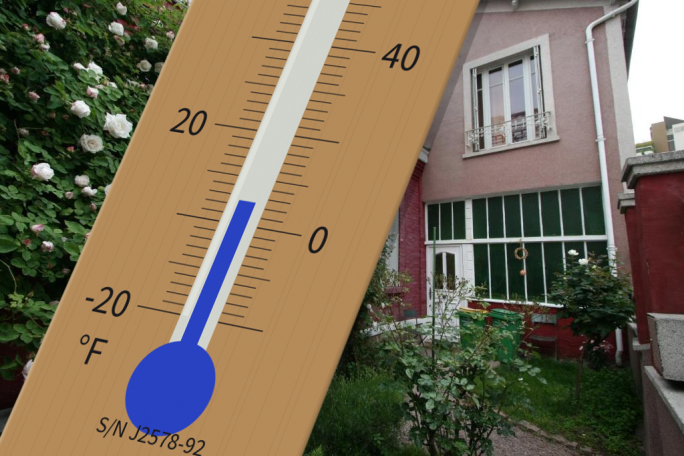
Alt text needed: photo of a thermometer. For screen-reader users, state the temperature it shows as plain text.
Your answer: 5 °F
